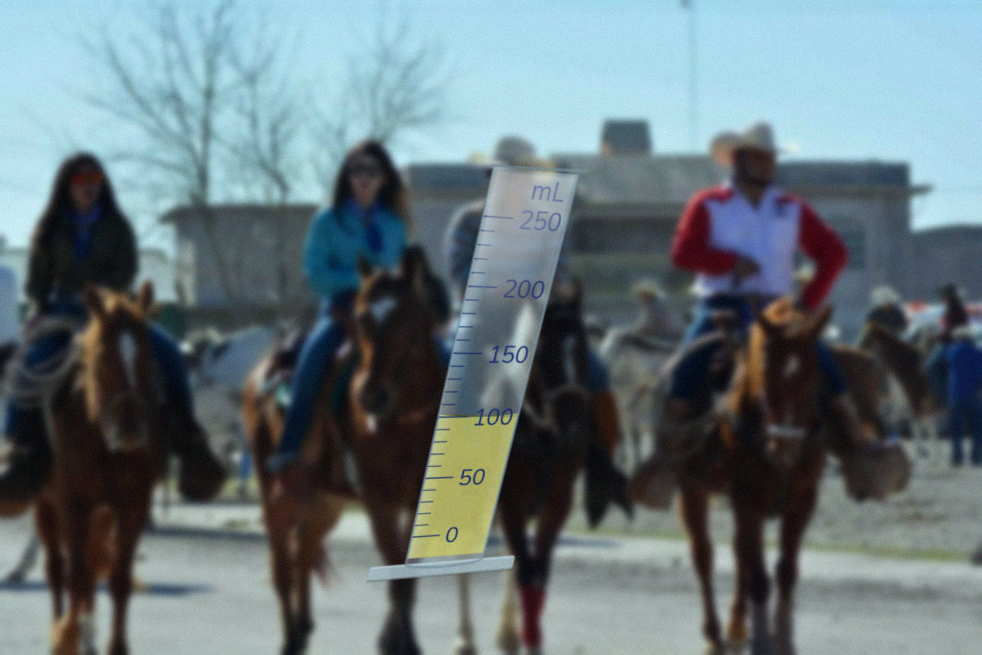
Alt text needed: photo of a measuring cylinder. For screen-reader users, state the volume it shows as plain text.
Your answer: 100 mL
